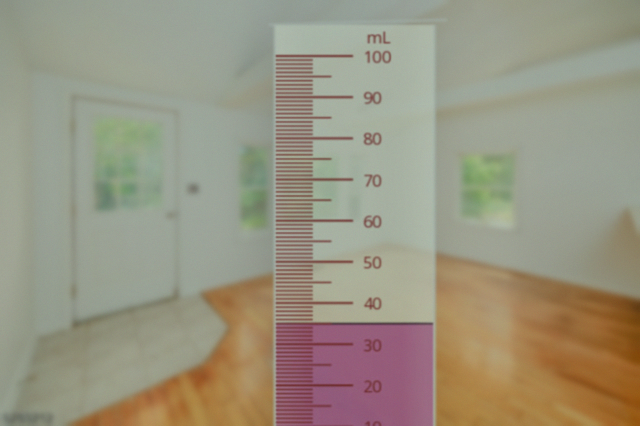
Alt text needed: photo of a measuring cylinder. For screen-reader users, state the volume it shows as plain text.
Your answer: 35 mL
